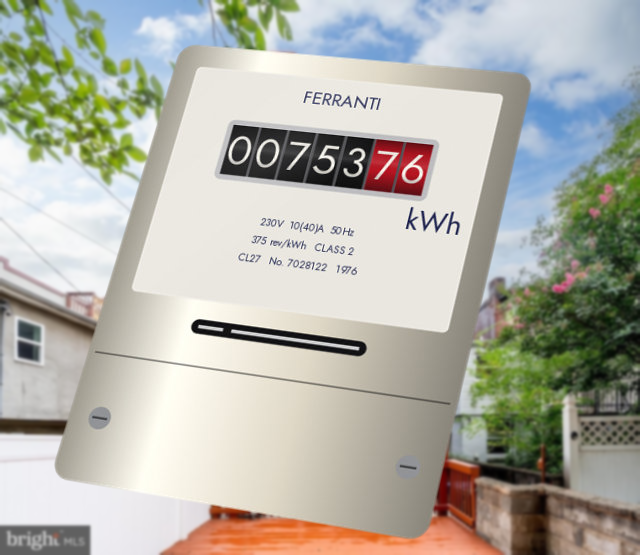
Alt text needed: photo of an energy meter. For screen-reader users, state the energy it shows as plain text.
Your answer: 753.76 kWh
